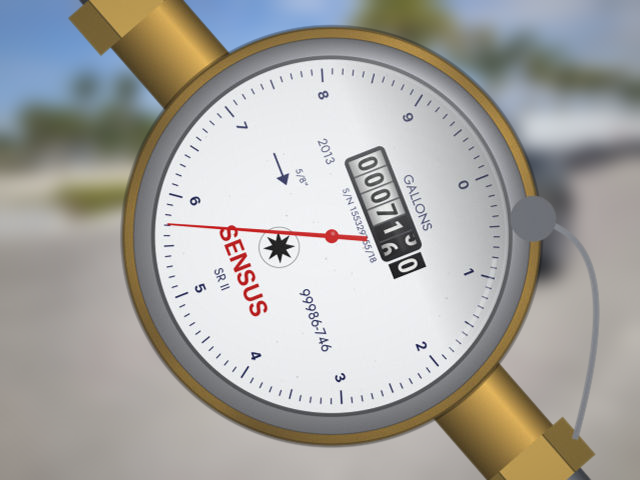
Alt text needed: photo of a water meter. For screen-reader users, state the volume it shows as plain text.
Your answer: 7155.7 gal
